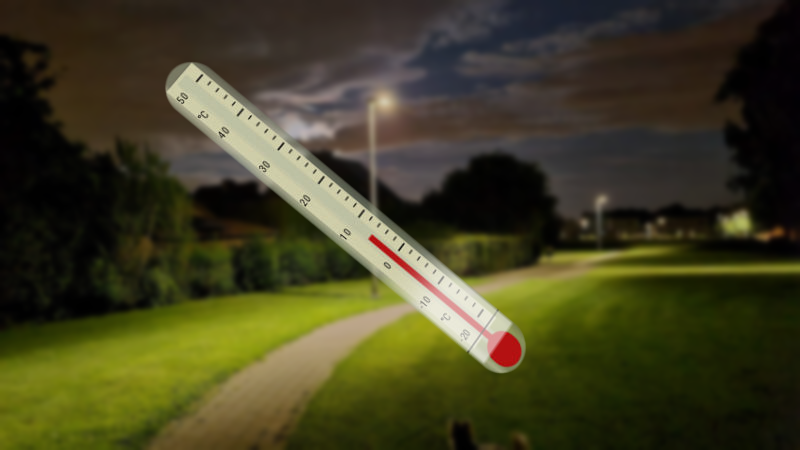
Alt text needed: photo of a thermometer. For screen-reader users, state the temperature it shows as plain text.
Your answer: 6 °C
